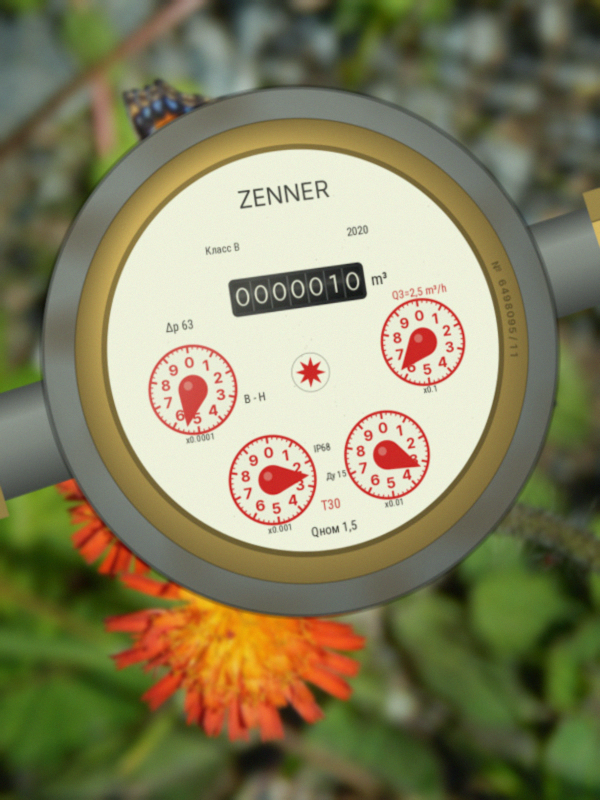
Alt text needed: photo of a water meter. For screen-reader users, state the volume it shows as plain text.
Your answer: 10.6325 m³
